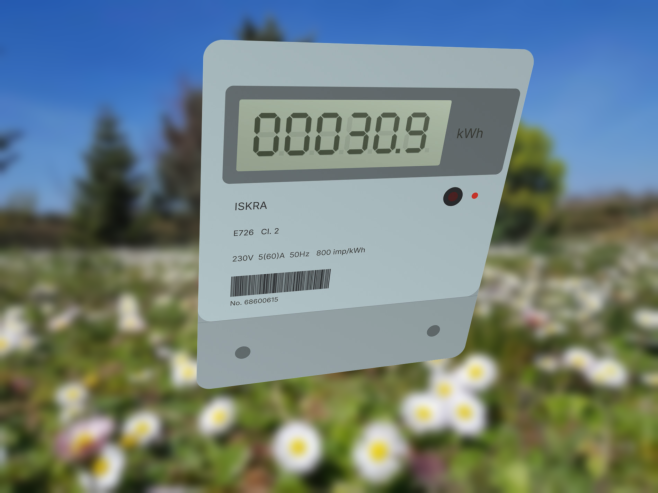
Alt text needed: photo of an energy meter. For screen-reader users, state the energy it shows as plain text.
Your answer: 30.9 kWh
